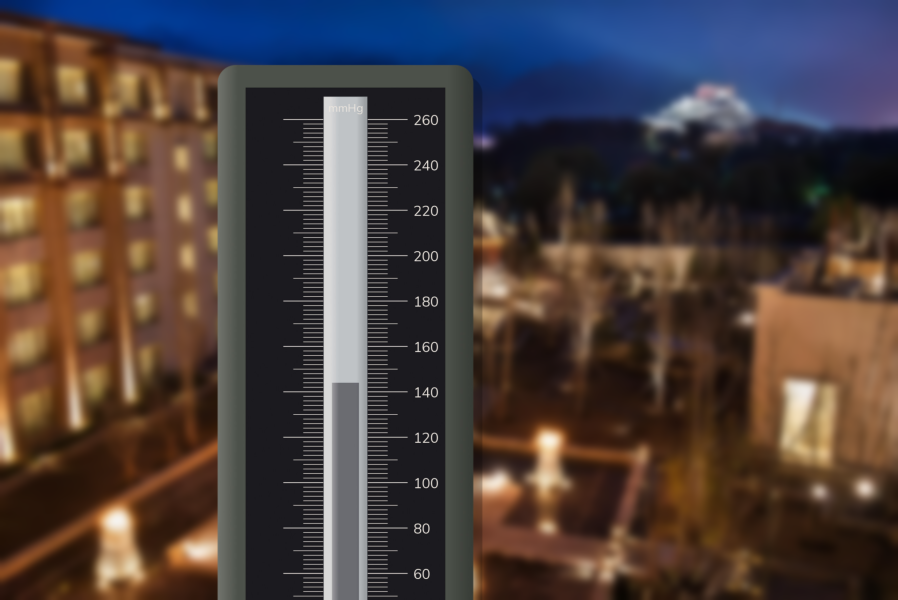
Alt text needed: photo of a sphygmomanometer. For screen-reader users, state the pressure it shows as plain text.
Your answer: 144 mmHg
